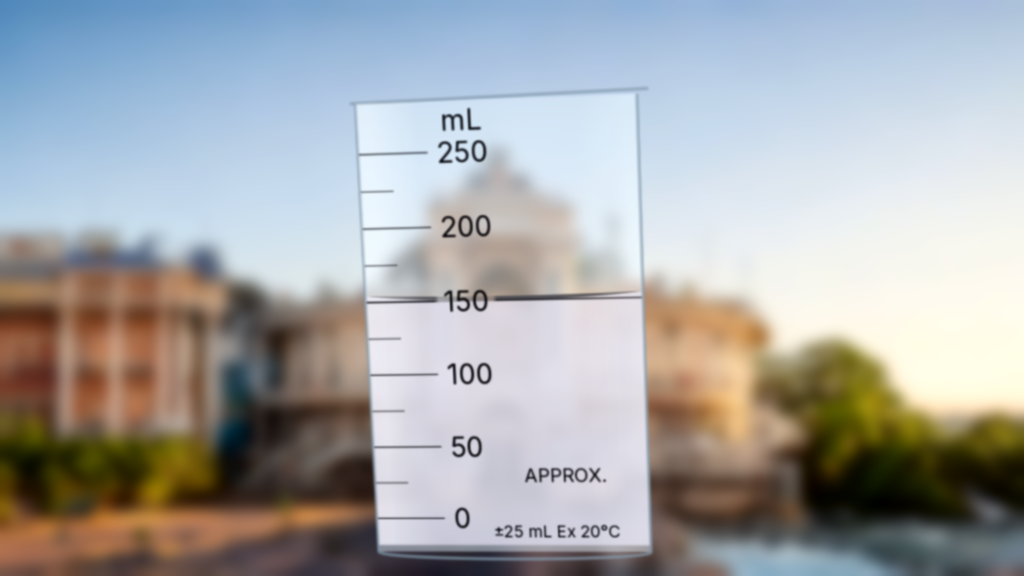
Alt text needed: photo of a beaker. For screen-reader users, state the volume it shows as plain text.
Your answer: 150 mL
